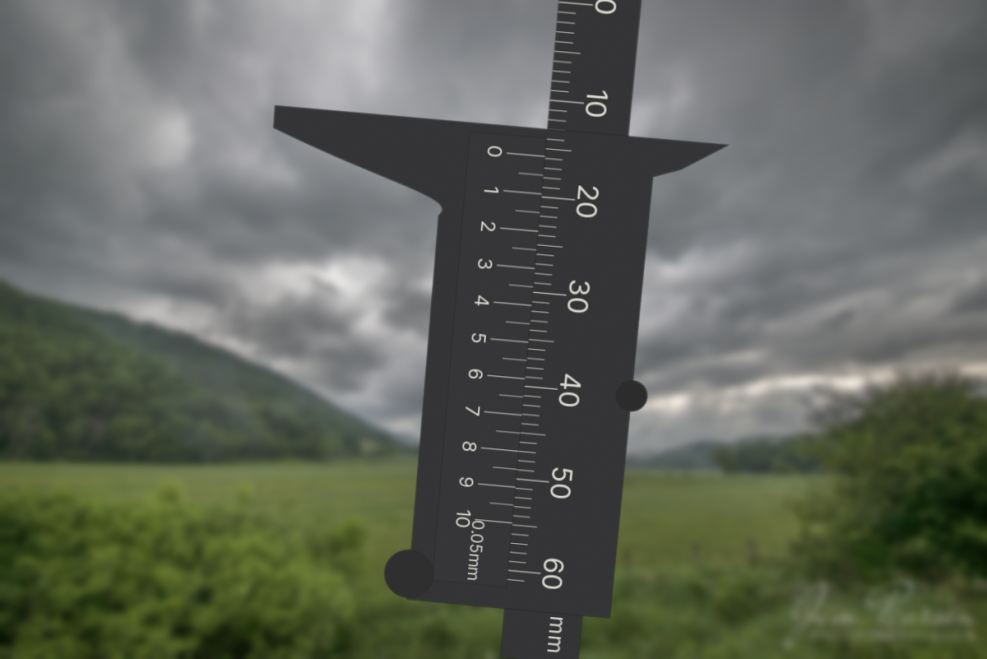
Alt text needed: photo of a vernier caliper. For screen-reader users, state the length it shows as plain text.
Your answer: 15.8 mm
